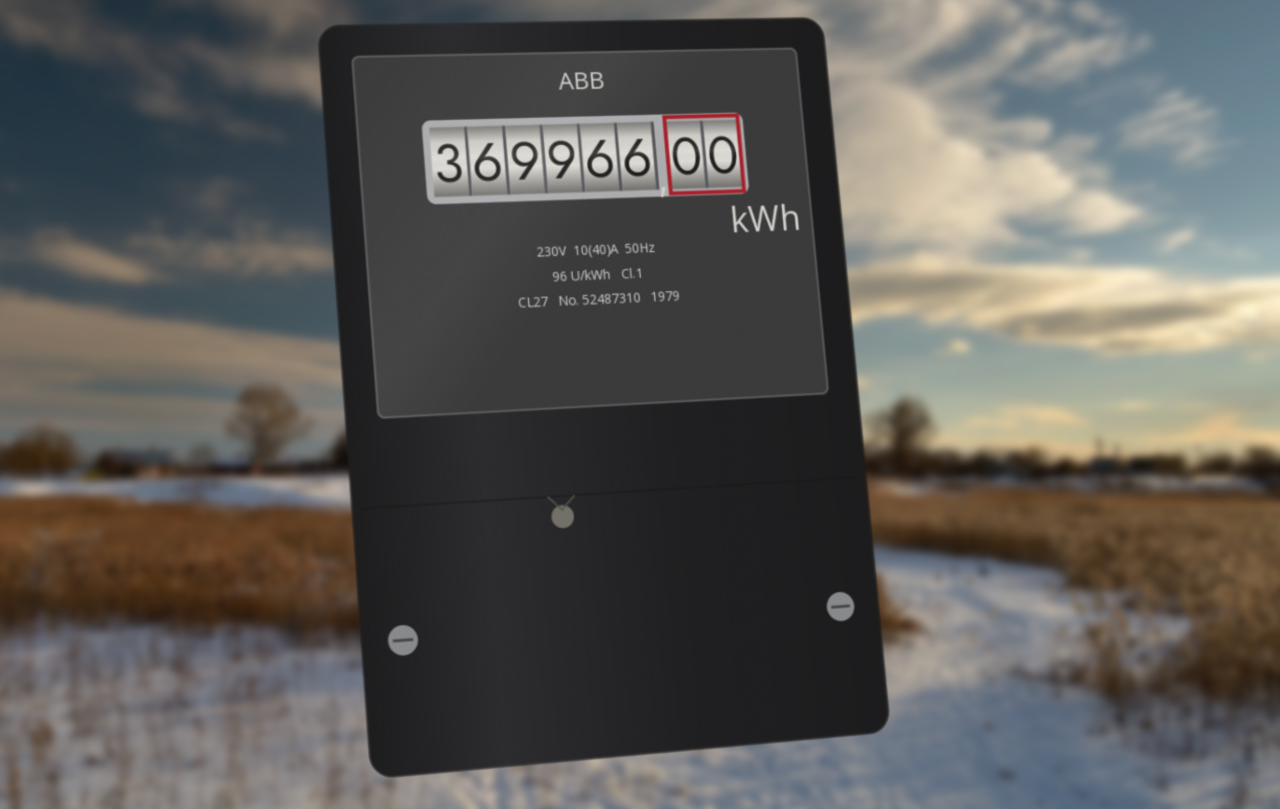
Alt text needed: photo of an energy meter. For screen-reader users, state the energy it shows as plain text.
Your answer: 369966.00 kWh
